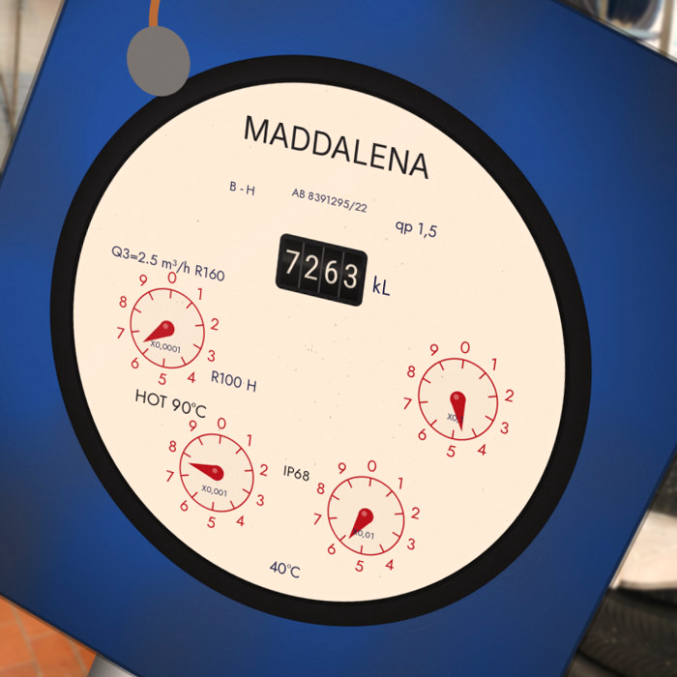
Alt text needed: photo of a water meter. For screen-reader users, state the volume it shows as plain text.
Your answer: 7263.4576 kL
